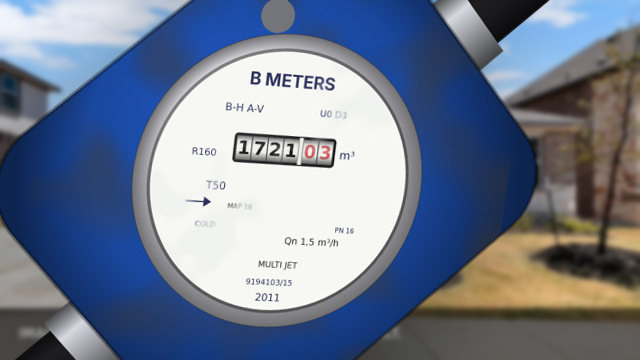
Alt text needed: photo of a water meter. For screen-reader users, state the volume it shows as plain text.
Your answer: 1721.03 m³
